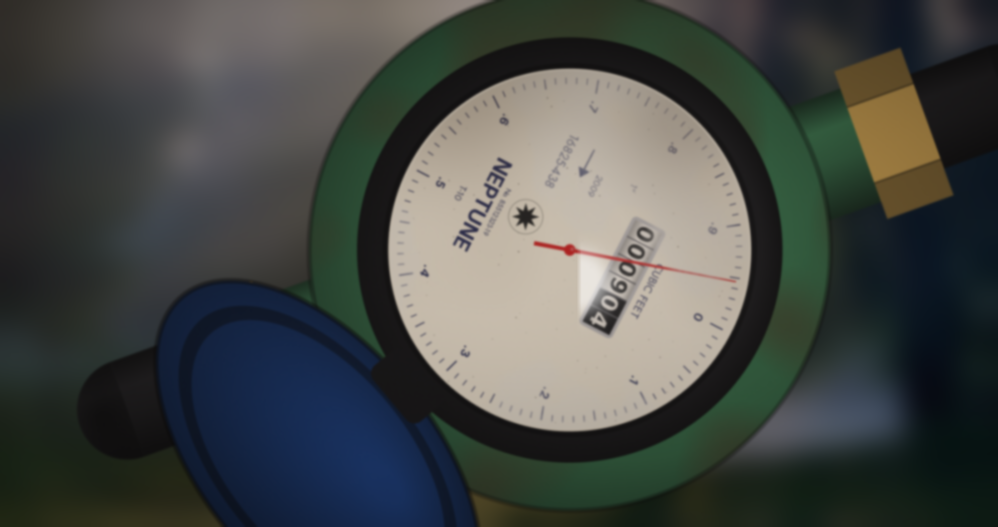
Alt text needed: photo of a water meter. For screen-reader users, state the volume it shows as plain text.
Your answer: 903.95 ft³
